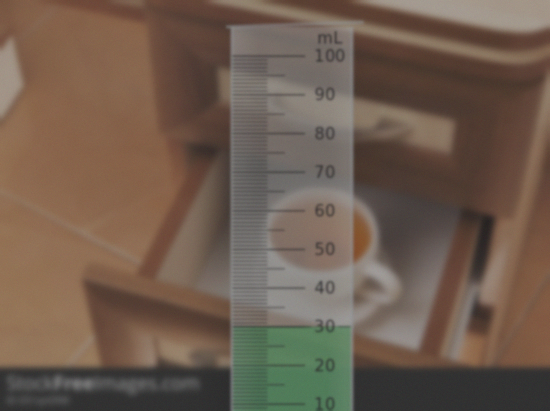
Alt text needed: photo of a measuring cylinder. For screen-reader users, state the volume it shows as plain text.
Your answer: 30 mL
